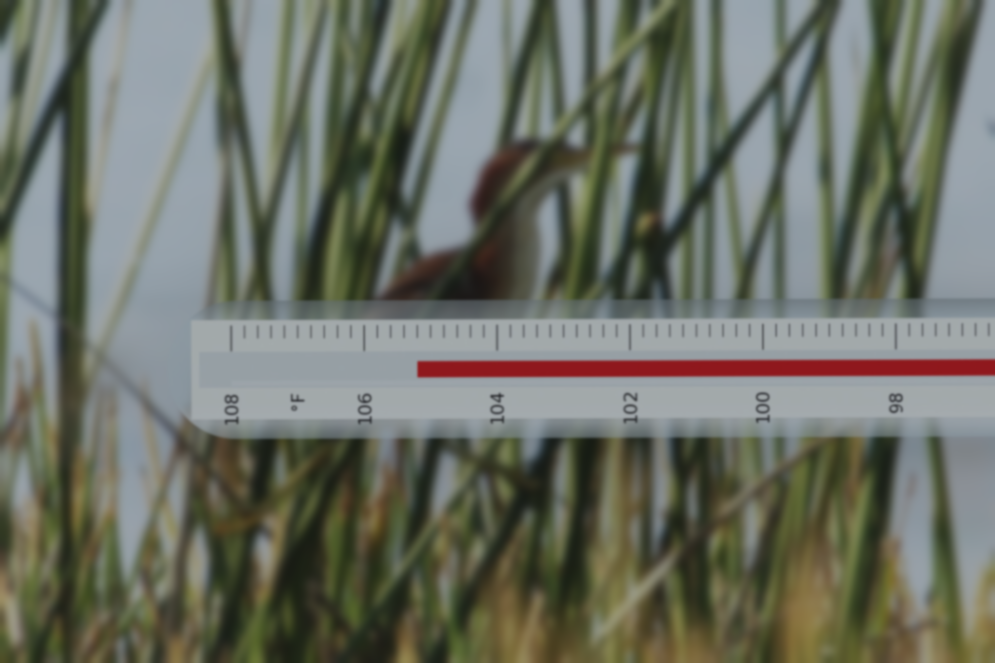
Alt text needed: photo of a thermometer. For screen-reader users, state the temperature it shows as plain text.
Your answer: 105.2 °F
